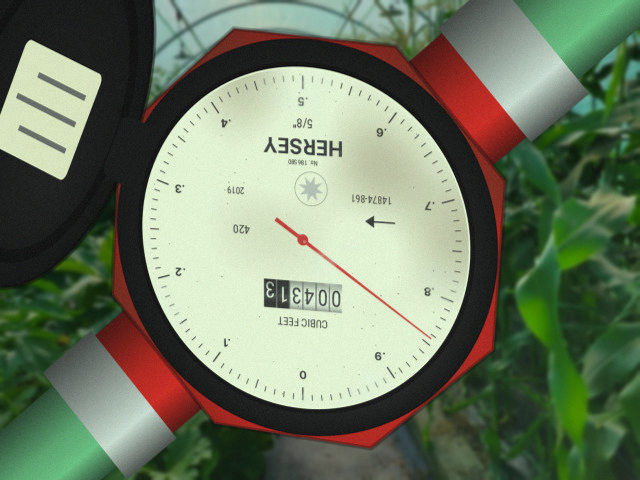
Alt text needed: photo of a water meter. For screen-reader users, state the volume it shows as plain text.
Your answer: 4312.84 ft³
